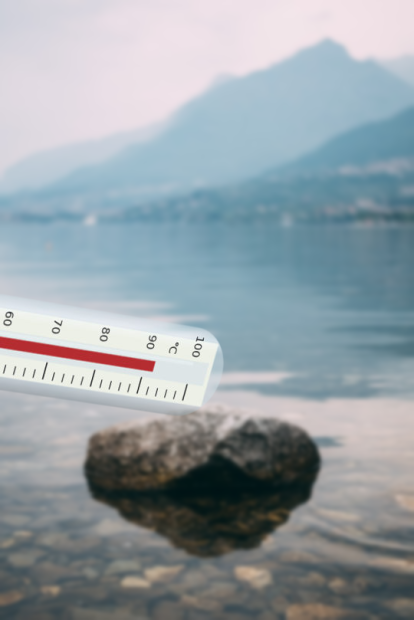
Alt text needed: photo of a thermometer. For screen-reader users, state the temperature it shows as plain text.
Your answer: 92 °C
